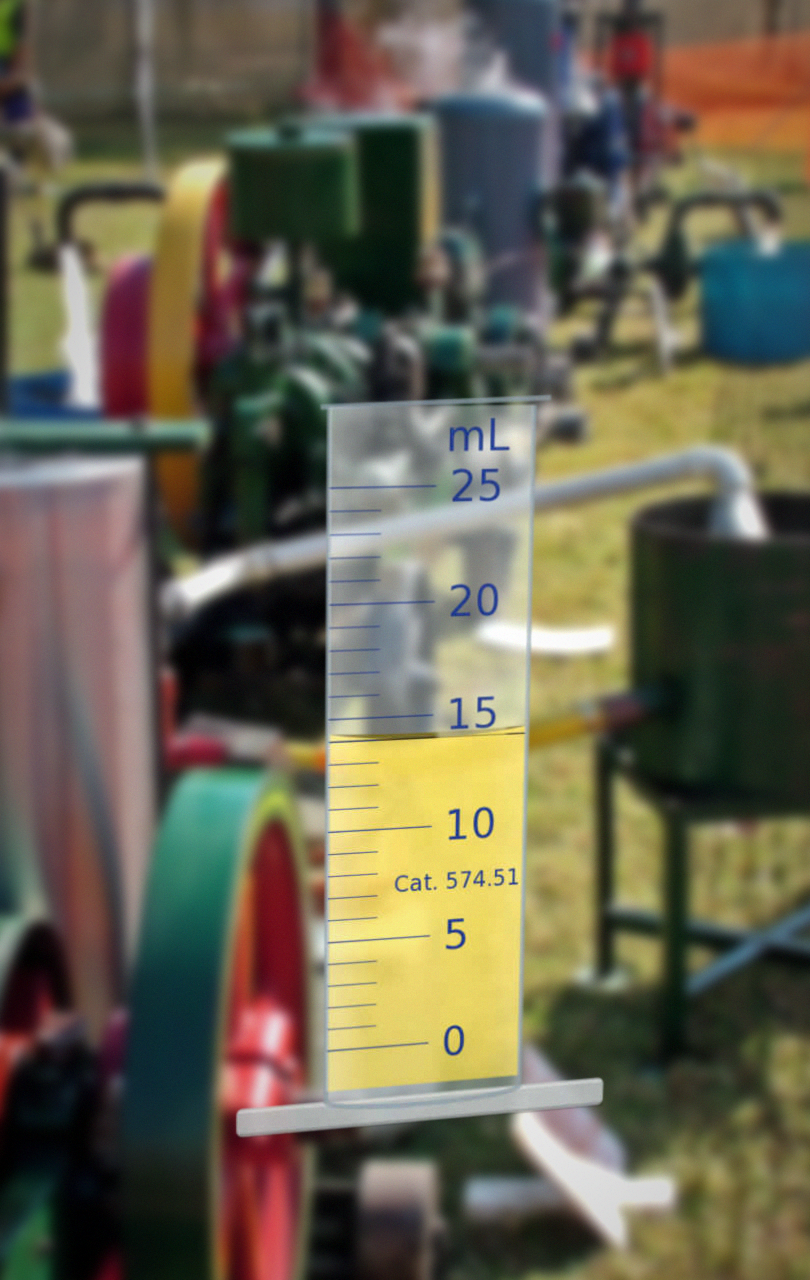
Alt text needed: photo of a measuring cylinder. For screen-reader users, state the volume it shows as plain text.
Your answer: 14 mL
